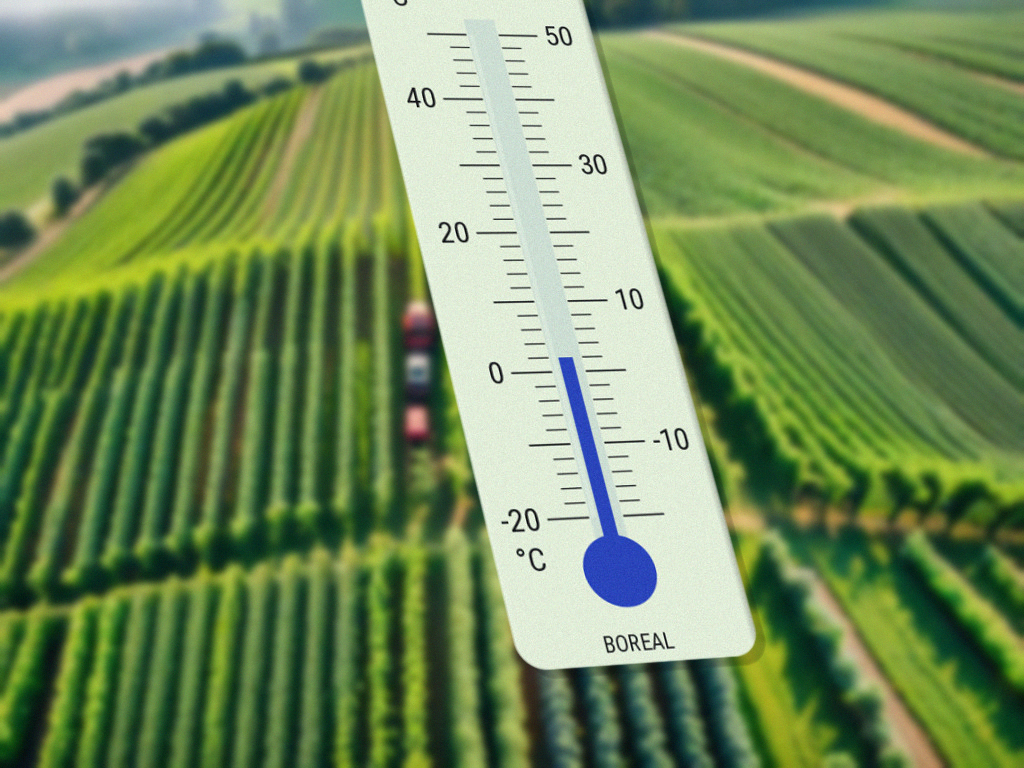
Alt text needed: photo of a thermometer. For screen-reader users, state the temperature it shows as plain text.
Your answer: 2 °C
